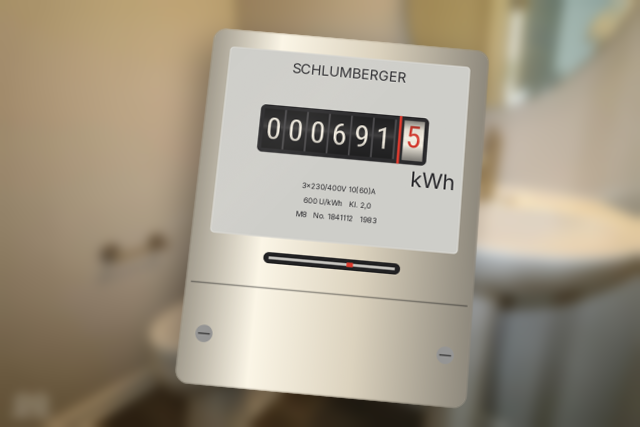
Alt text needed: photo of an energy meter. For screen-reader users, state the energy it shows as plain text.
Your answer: 691.5 kWh
